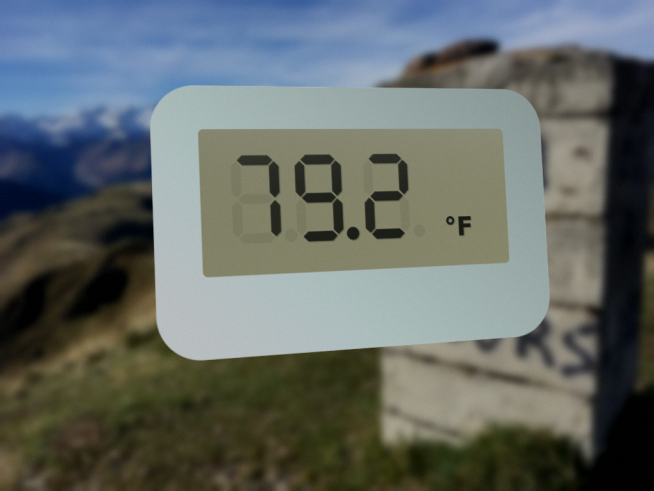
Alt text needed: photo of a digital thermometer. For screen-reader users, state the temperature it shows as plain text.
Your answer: 79.2 °F
